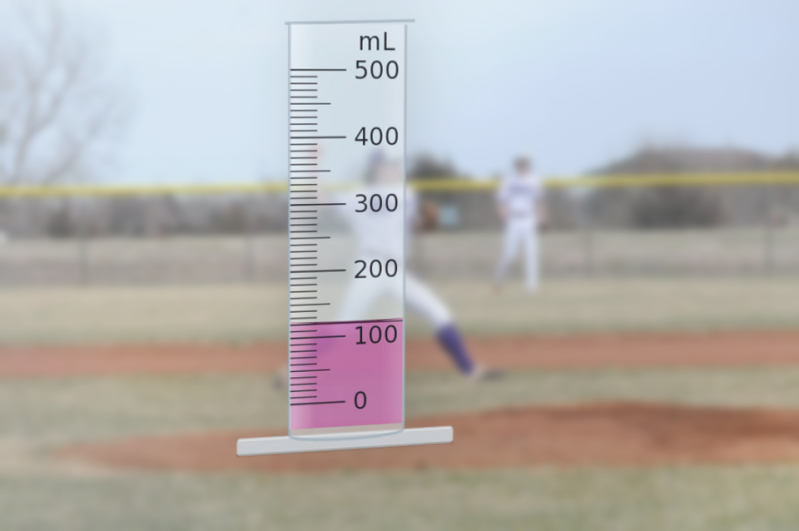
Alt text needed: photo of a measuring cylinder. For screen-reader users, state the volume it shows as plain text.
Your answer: 120 mL
